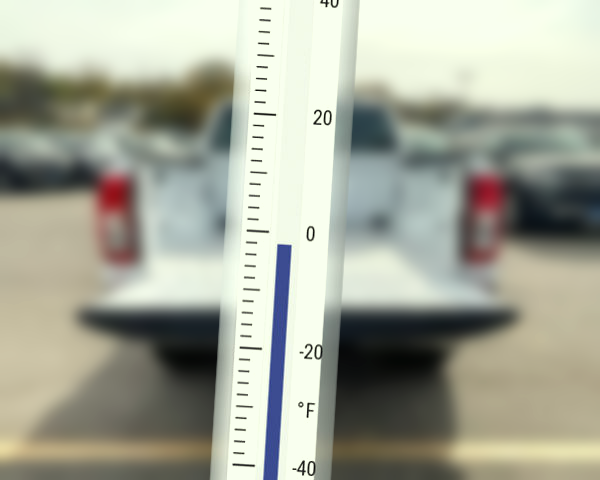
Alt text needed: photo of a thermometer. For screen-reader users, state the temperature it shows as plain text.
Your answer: -2 °F
